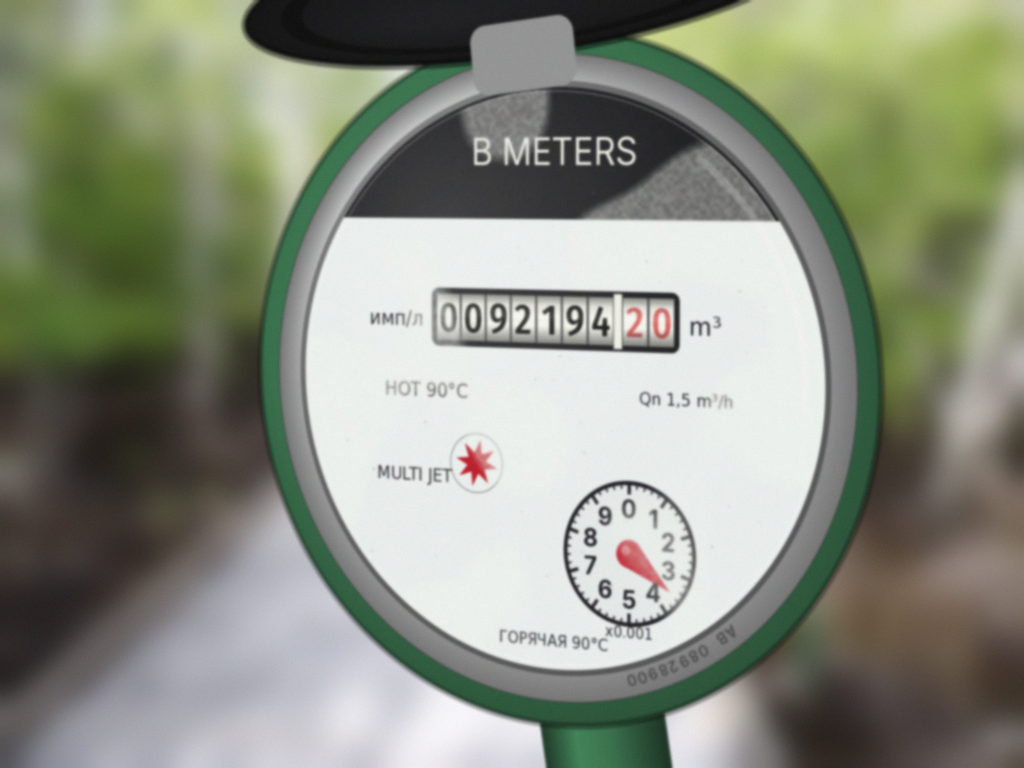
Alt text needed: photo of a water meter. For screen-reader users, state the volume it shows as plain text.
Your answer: 92194.203 m³
